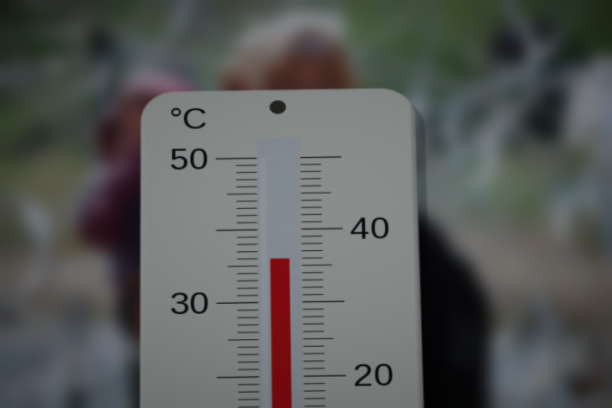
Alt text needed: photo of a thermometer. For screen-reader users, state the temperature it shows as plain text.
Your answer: 36 °C
